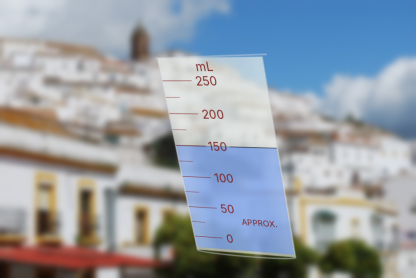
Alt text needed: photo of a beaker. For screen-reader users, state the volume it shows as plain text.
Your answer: 150 mL
